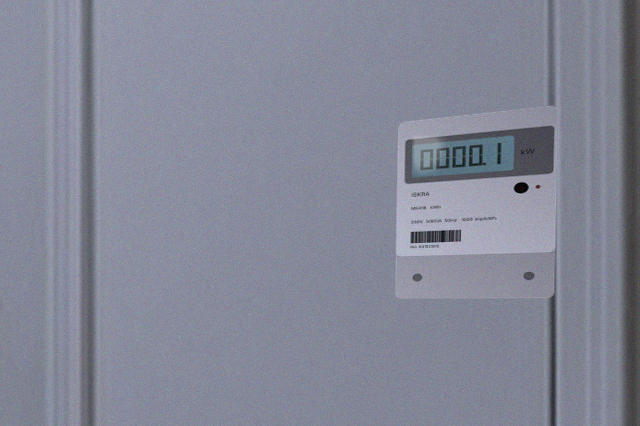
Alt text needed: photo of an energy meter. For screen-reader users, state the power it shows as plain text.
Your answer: 0.1 kW
